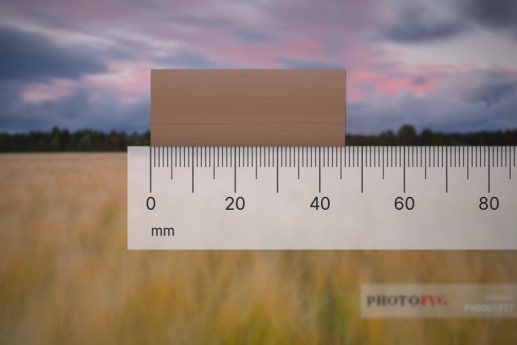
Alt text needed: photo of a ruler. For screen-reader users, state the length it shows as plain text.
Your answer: 46 mm
